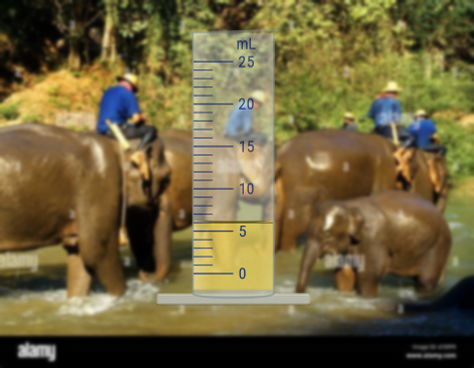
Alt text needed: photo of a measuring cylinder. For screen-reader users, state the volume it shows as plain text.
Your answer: 6 mL
